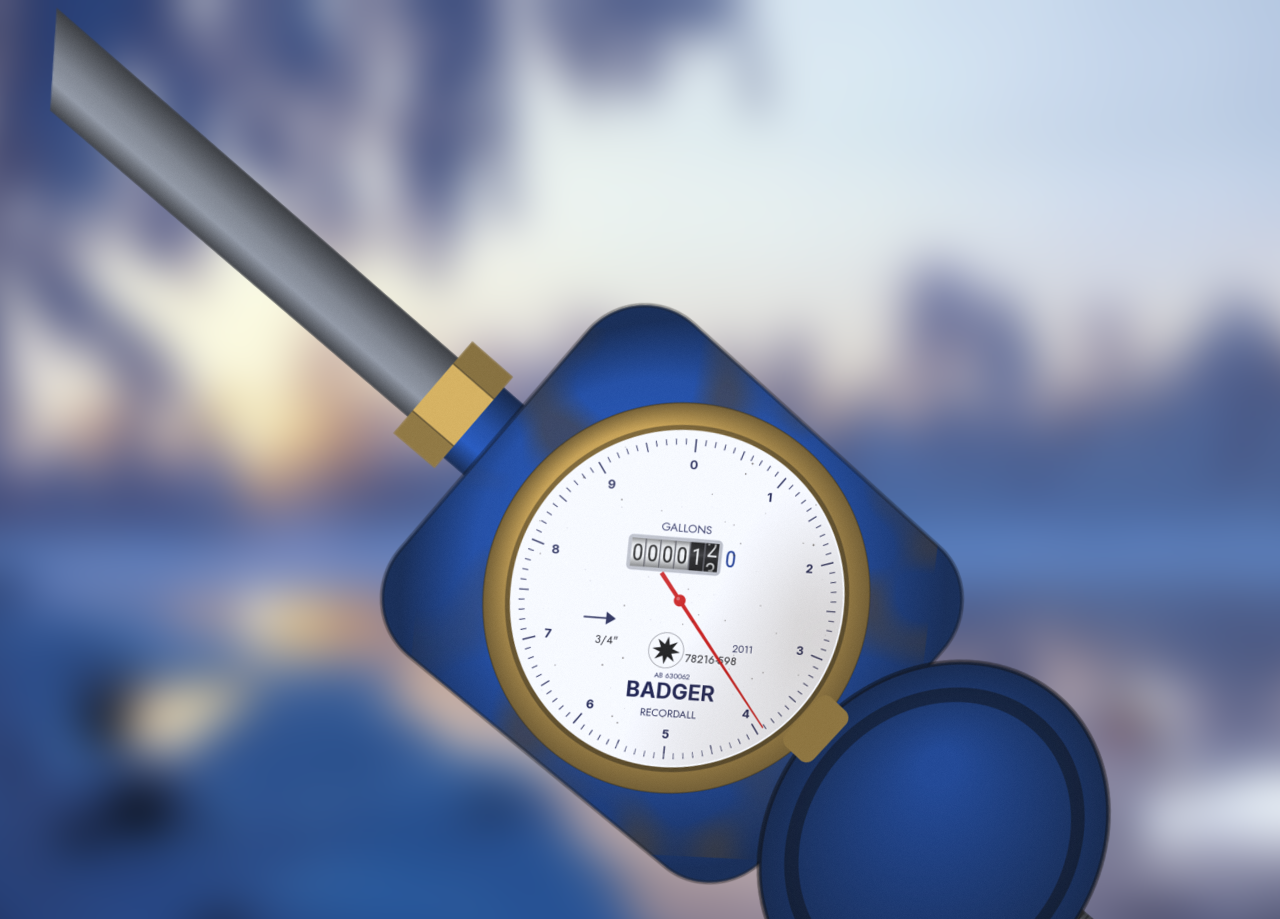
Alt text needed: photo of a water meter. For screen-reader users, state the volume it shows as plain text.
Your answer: 123.9 gal
